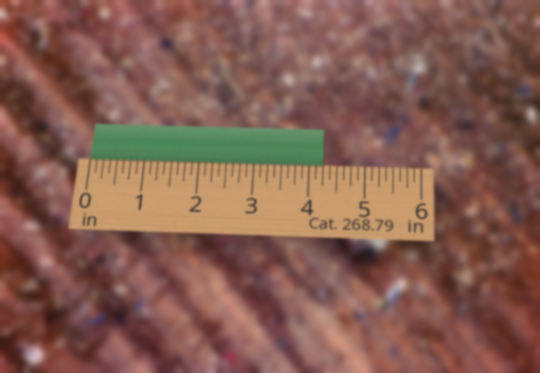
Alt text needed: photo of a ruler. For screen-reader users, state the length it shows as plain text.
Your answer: 4.25 in
